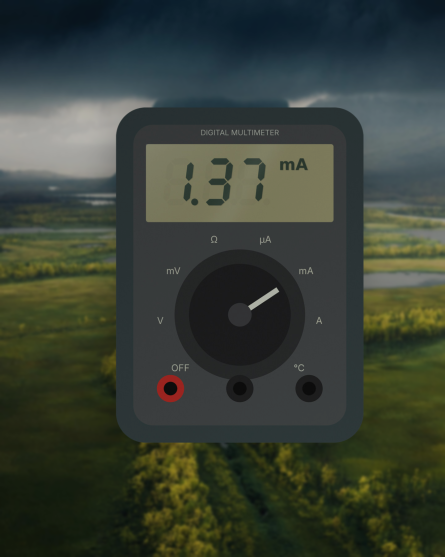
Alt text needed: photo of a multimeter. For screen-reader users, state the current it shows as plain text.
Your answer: 1.37 mA
